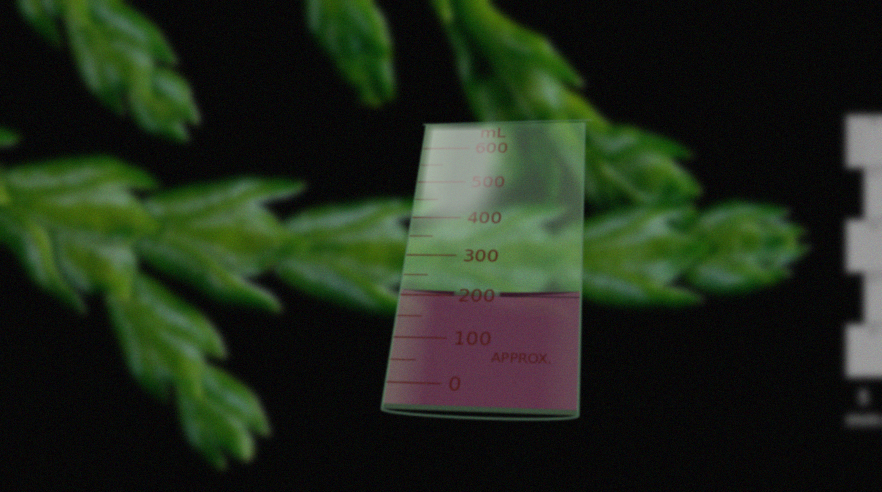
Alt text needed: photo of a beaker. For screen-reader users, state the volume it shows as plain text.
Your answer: 200 mL
